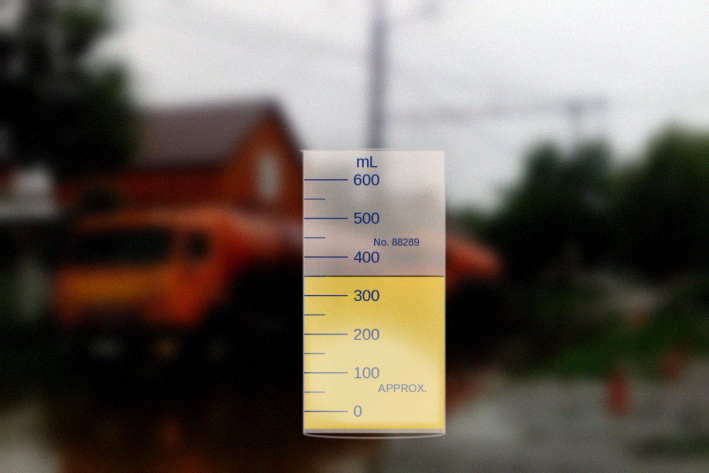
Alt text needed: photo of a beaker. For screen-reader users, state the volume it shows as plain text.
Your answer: 350 mL
